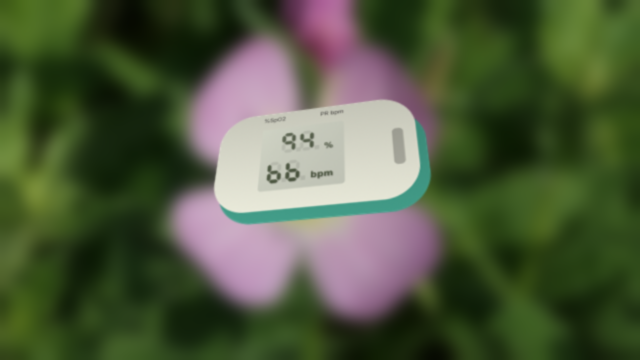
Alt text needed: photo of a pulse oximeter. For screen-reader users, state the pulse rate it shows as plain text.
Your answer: 66 bpm
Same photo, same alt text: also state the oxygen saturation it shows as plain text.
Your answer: 94 %
